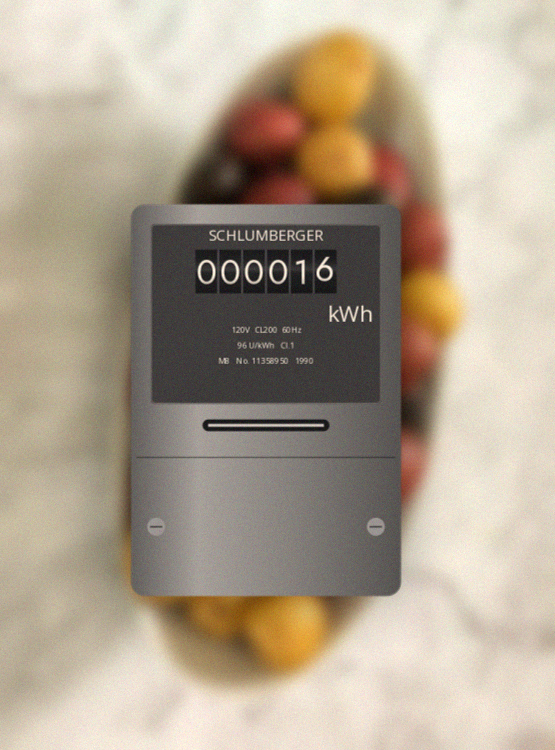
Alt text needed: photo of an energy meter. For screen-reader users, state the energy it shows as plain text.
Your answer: 16 kWh
